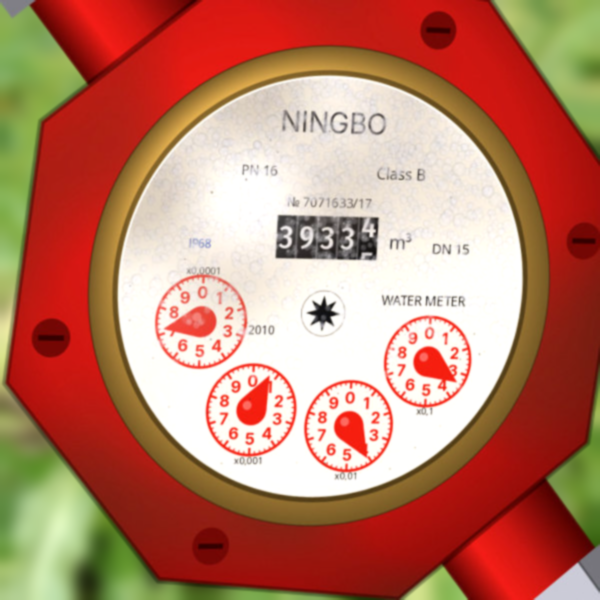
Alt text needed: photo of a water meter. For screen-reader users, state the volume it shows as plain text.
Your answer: 39334.3407 m³
